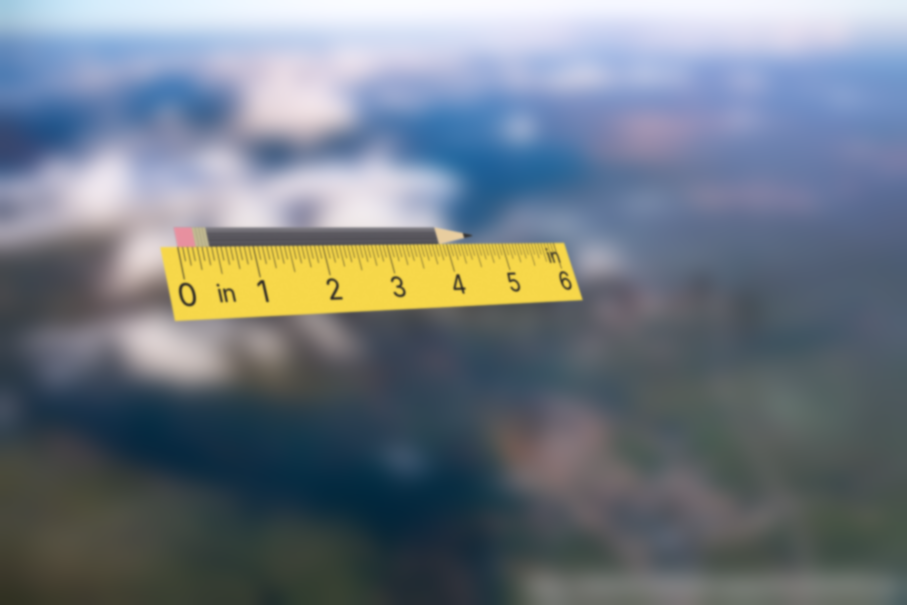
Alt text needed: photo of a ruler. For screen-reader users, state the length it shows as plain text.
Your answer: 4.5 in
